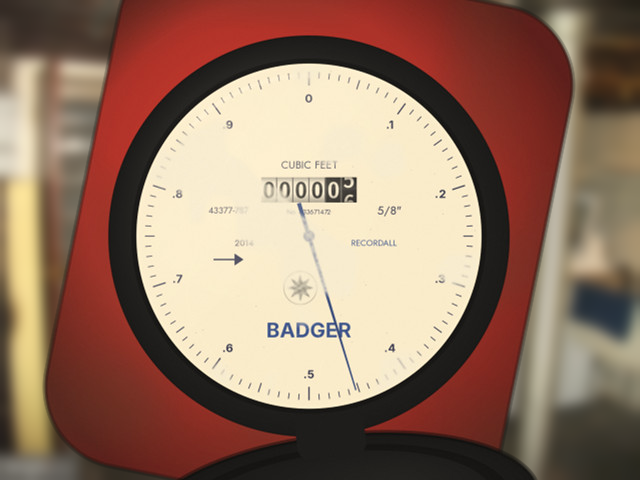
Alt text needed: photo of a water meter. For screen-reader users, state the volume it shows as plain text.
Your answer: 5.45 ft³
